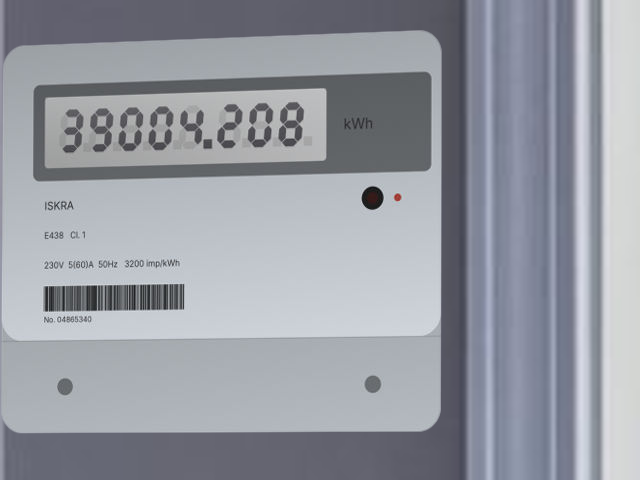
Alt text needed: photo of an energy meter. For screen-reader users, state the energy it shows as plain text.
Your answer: 39004.208 kWh
